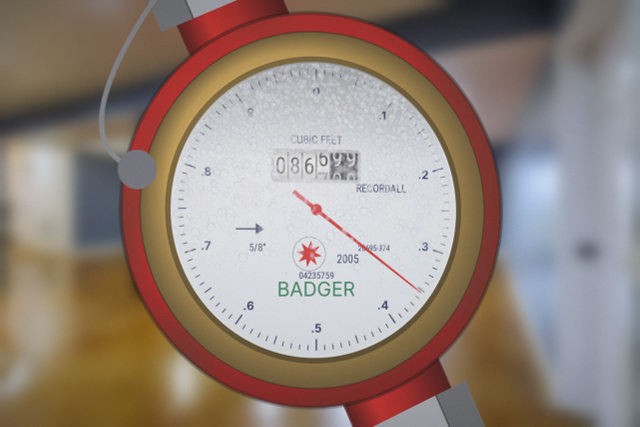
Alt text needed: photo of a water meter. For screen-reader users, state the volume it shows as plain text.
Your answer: 86699.35 ft³
